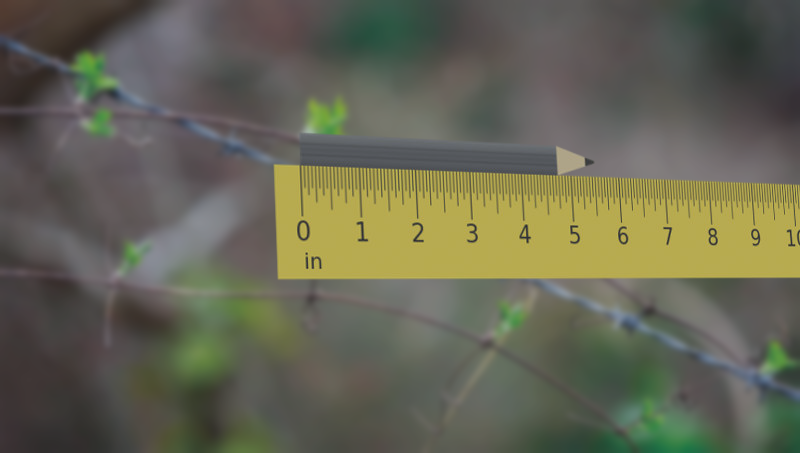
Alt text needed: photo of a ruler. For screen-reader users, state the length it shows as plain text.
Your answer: 5.5 in
